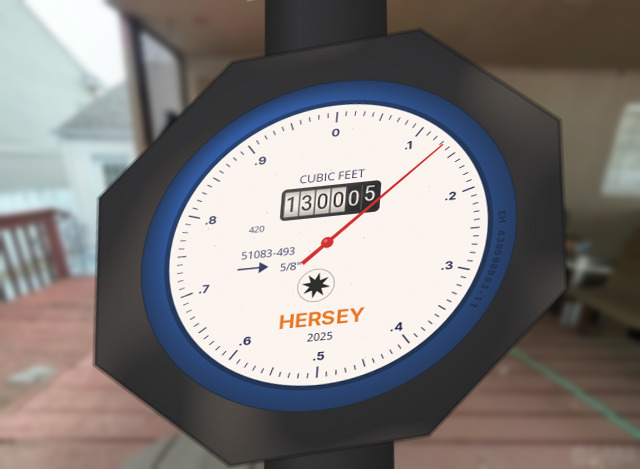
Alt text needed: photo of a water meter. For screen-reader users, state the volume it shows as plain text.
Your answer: 130005.13 ft³
